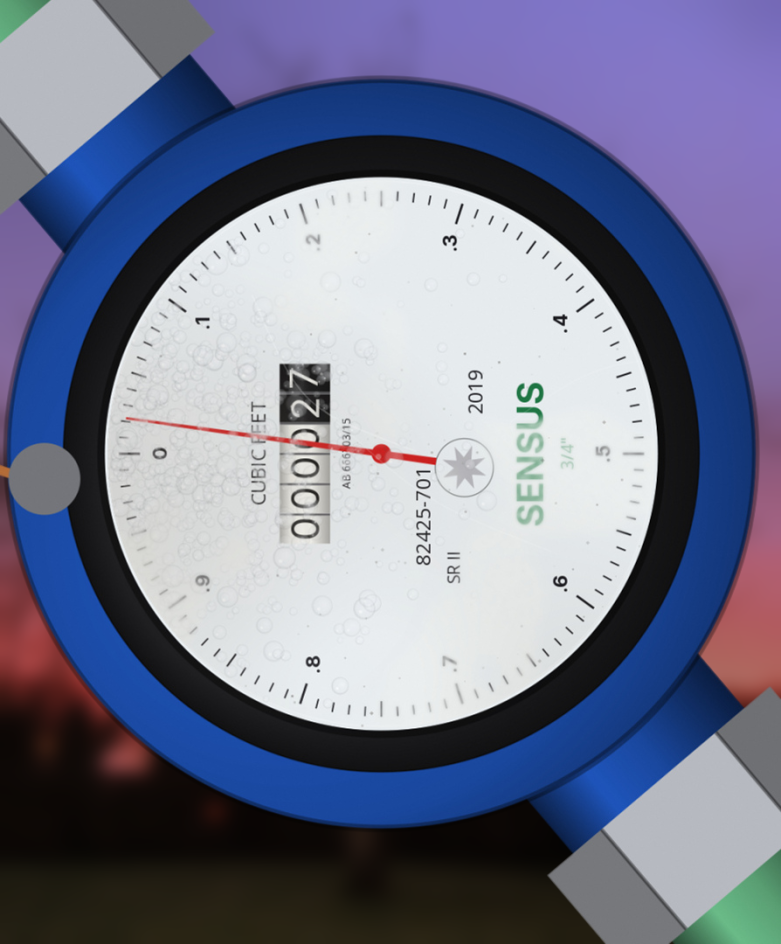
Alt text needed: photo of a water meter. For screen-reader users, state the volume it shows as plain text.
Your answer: 27.02 ft³
